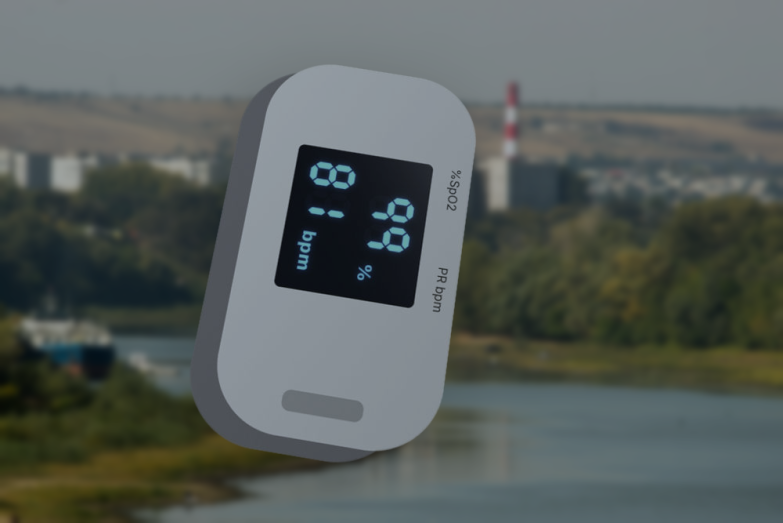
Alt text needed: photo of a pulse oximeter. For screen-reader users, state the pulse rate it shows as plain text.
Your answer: 81 bpm
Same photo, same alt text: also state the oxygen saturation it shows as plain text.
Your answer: 99 %
